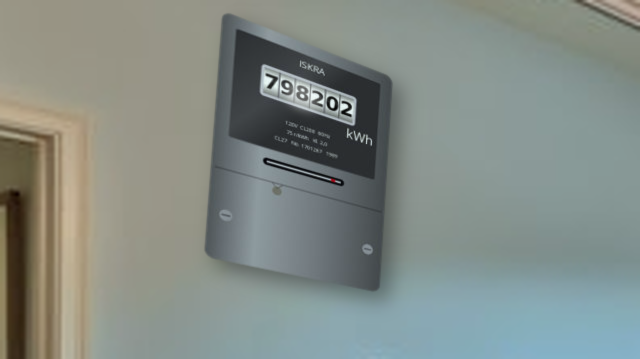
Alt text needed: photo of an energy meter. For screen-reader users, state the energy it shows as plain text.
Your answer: 798202 kWh
